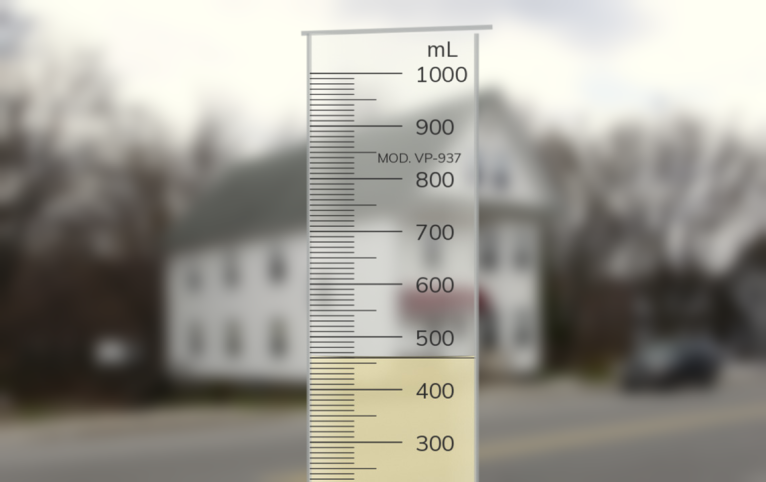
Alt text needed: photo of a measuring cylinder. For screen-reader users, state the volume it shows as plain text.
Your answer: 460 mL
